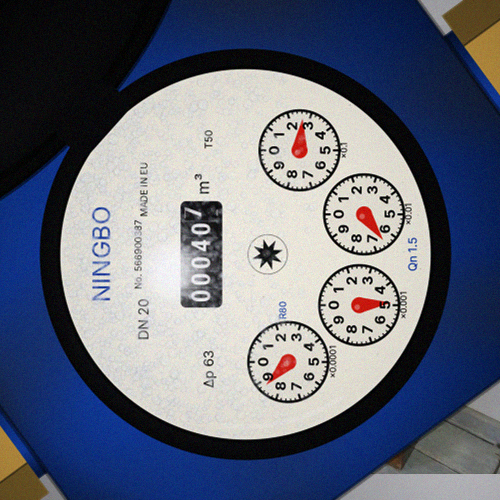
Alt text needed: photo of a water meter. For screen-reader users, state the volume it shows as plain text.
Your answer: 407.2648 m³
